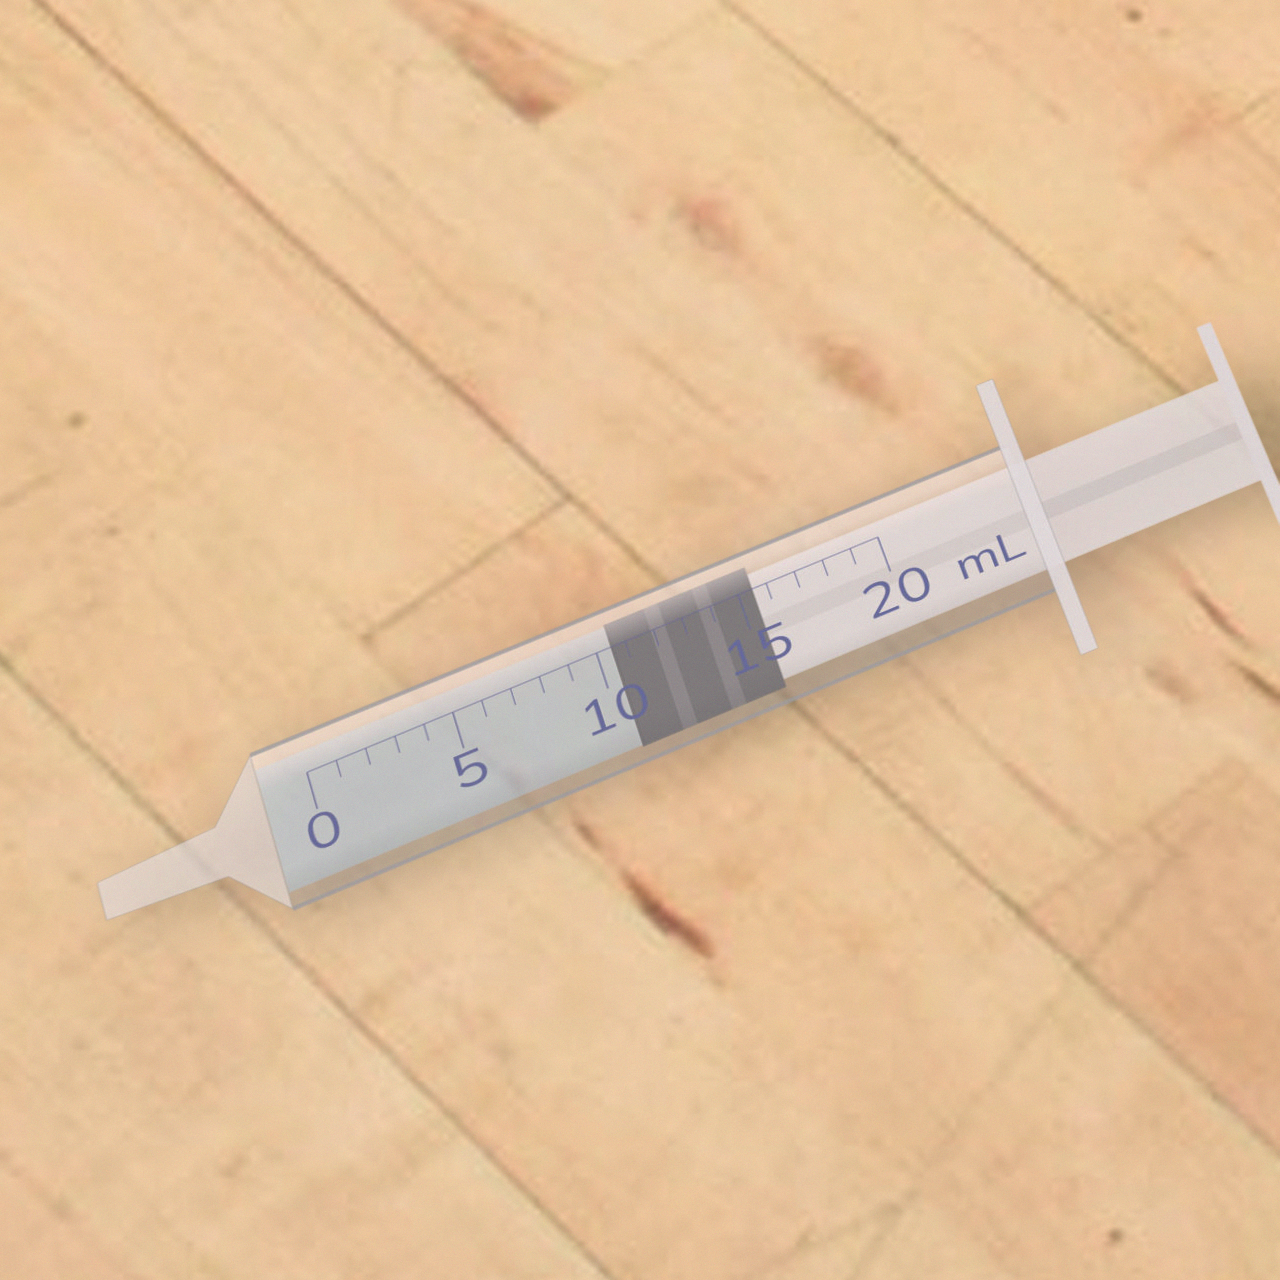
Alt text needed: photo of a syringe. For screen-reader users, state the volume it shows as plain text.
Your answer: 10.5 mL
